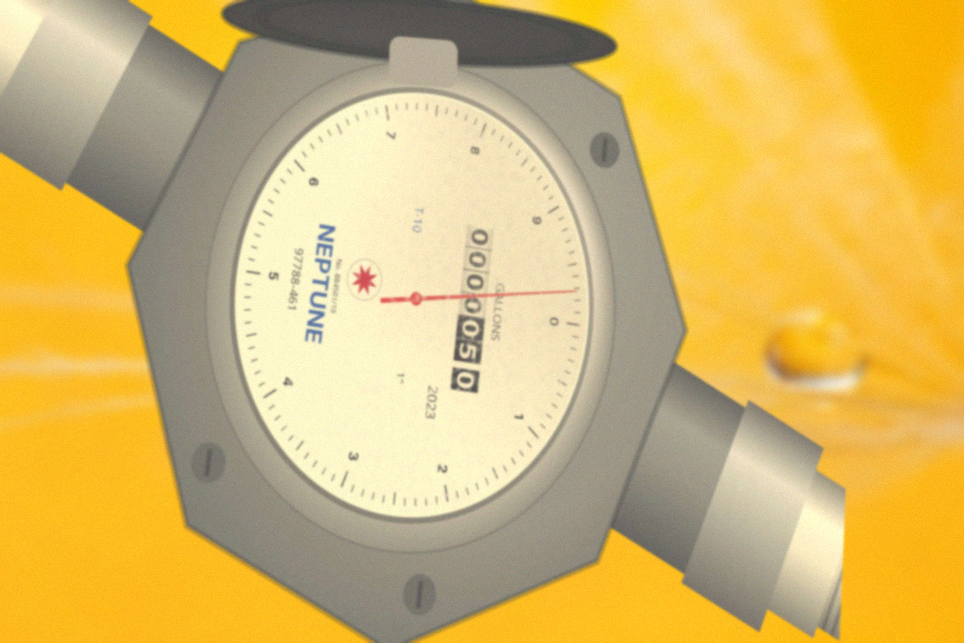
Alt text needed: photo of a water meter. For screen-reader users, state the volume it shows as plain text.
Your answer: 49.7 gal
